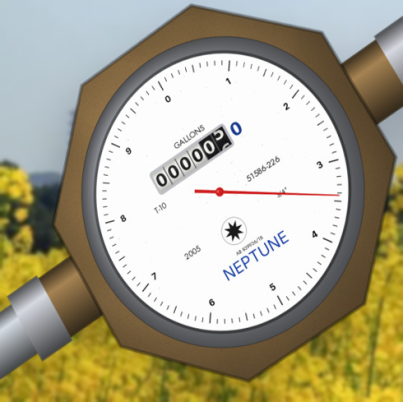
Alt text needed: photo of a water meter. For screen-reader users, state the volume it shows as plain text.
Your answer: 53.4 gal
